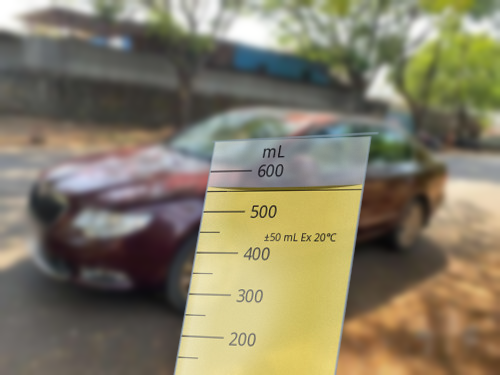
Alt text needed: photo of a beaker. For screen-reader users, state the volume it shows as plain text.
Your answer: 550 mL
